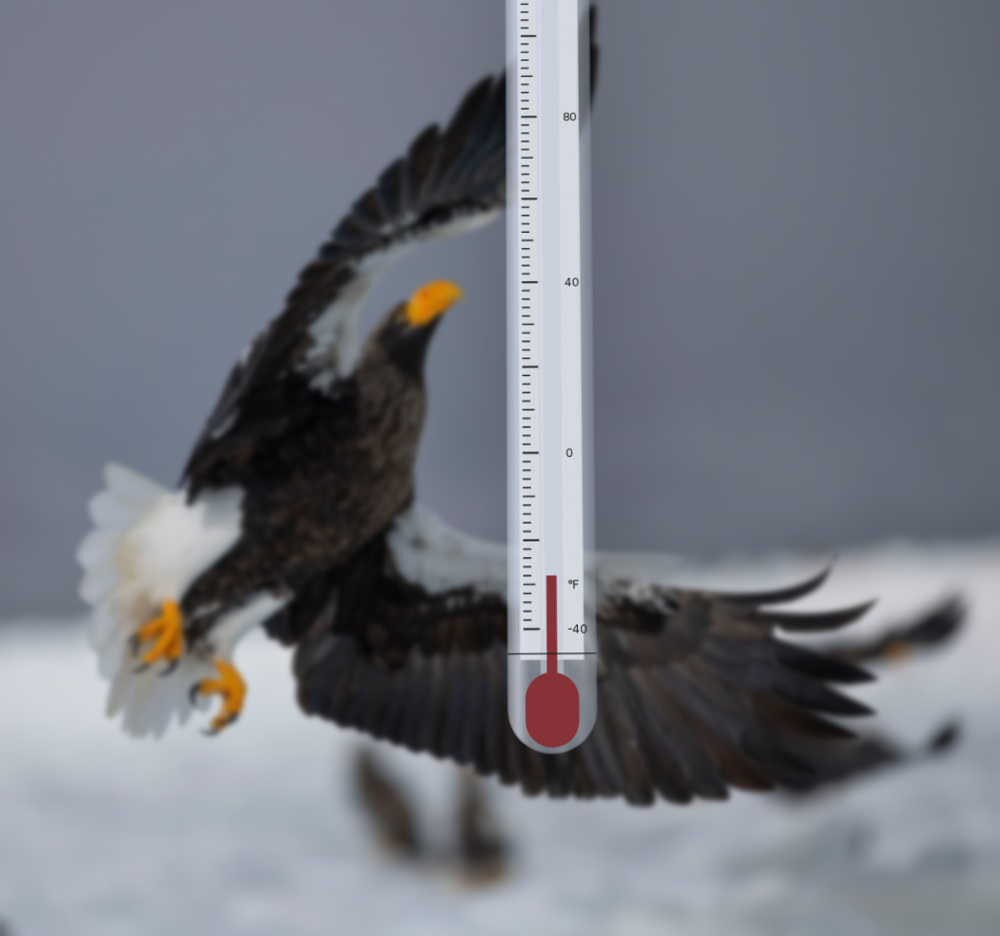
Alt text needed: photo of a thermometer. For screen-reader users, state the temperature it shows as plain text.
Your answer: -28 °F
